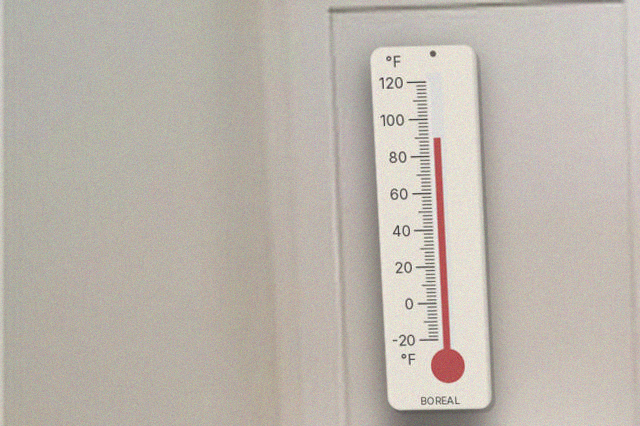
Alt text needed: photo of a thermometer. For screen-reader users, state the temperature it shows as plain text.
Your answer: 90 °F
